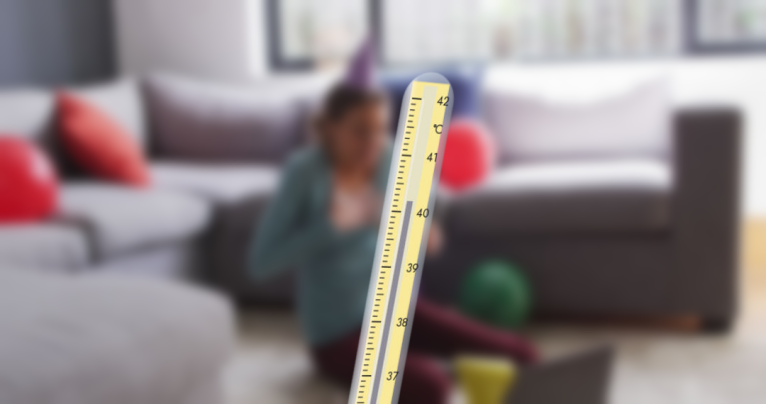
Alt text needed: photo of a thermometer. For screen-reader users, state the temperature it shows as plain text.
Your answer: 40.2 °C
